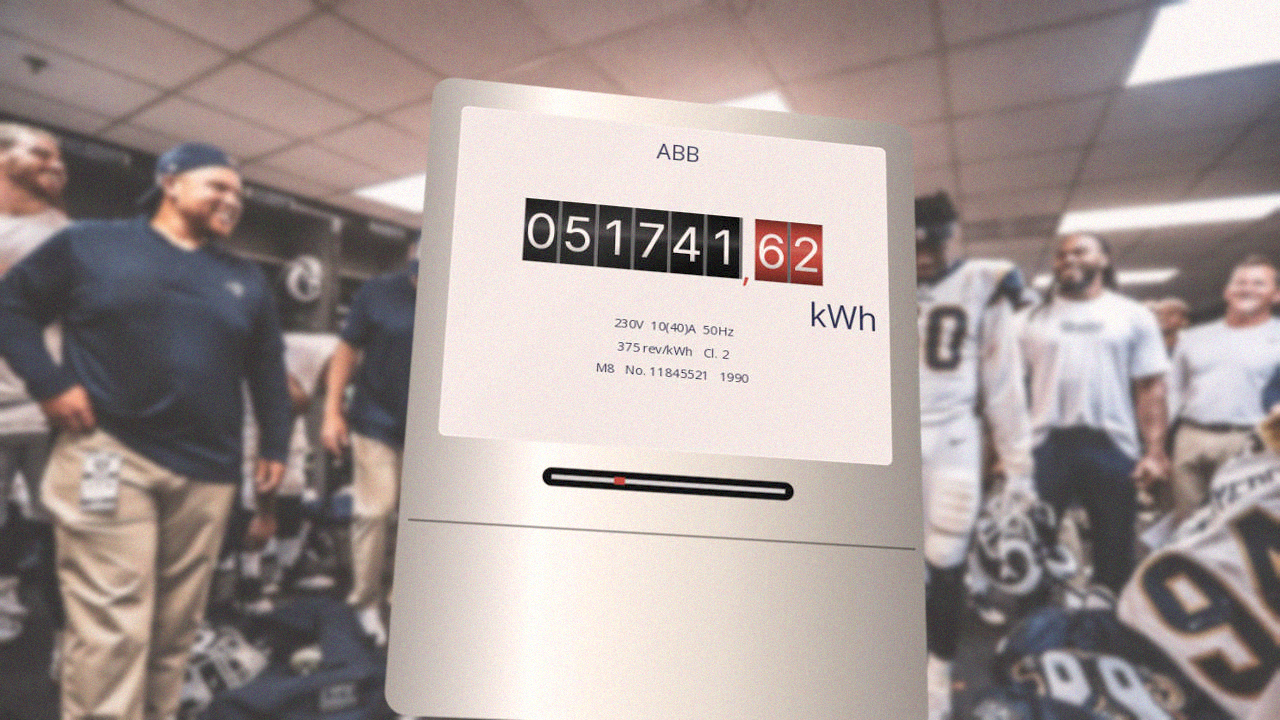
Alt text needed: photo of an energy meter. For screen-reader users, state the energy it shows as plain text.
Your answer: 51741.62 kWh
